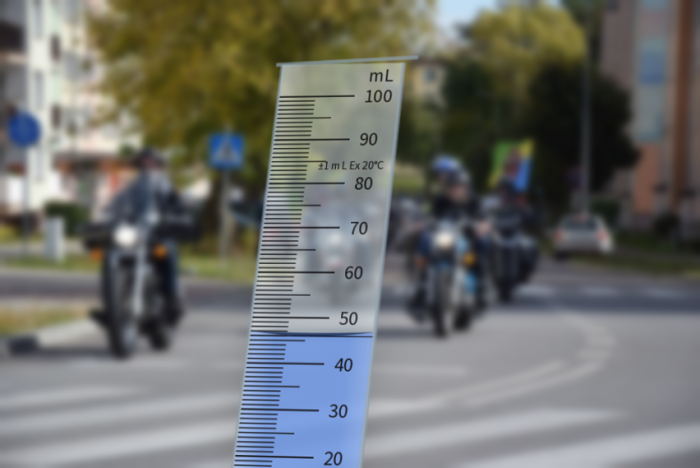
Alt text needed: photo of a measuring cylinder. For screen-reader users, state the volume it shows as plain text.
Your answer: 46 mL
